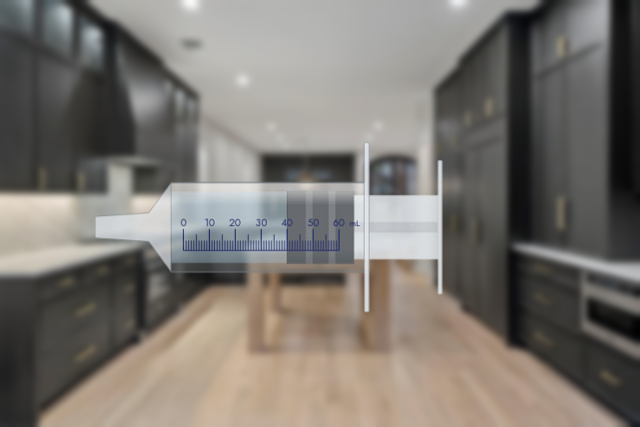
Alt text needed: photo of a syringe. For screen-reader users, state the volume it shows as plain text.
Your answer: 40 mL
